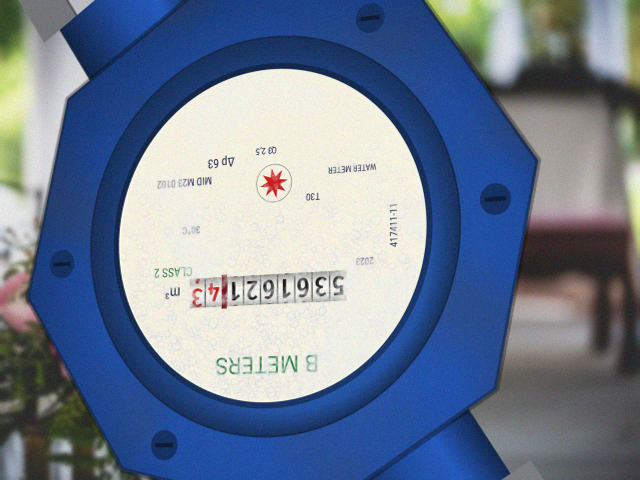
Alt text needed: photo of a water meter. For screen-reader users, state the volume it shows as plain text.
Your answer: 5361621.43 m³
